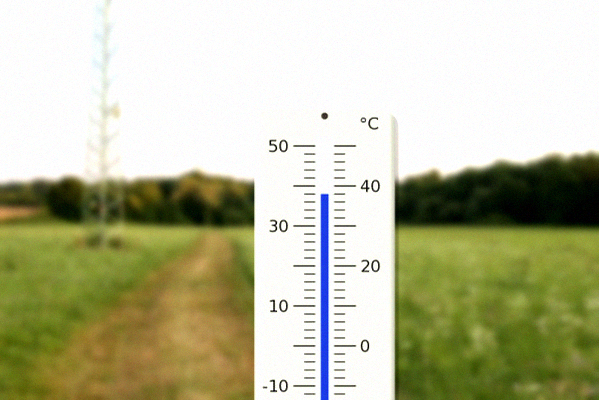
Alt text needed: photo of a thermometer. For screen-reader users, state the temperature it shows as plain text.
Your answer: 38 °C
